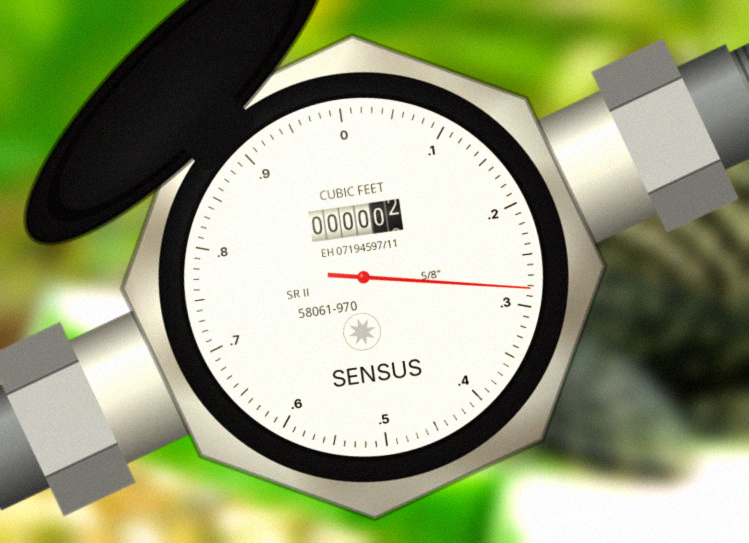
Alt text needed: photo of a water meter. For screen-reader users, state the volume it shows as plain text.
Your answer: 2.28 ft³
